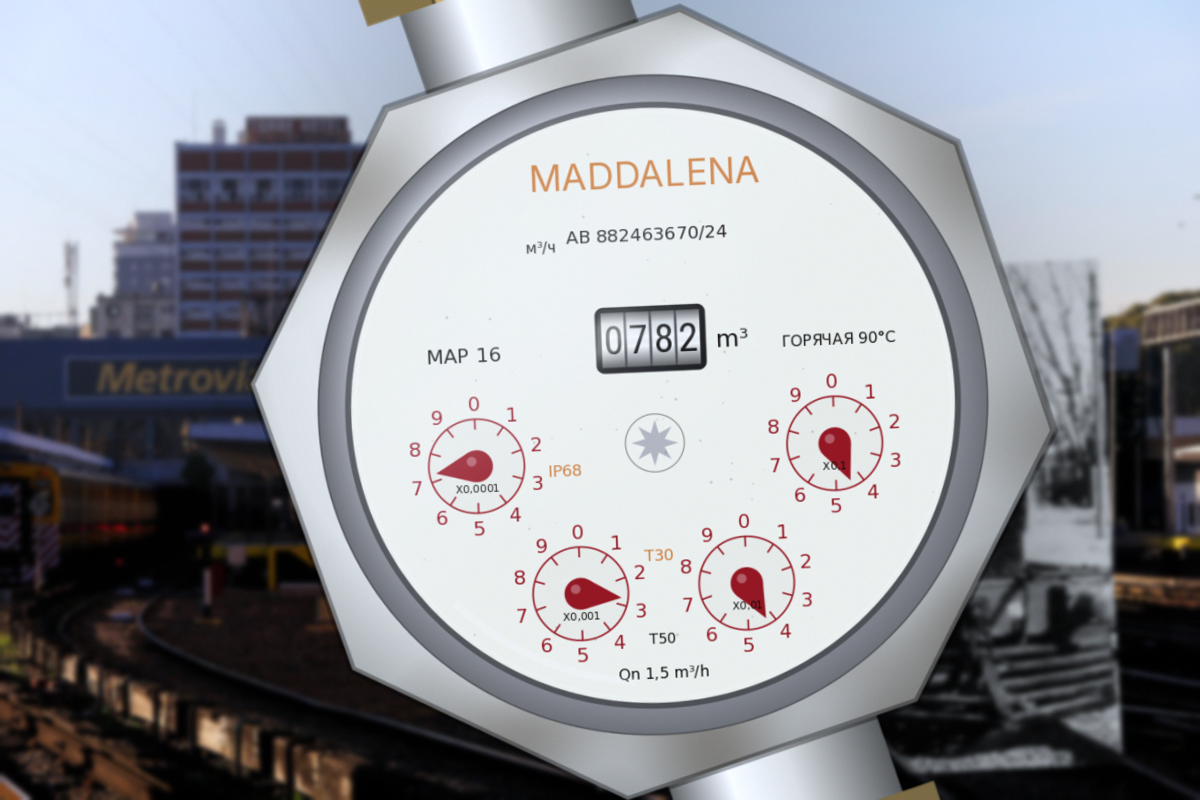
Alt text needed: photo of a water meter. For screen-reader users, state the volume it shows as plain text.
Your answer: 782.4427 m³
